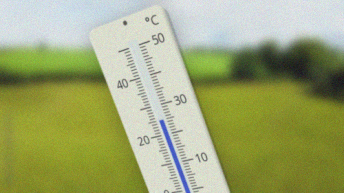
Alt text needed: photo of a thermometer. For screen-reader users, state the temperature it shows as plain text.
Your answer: 25 °C
